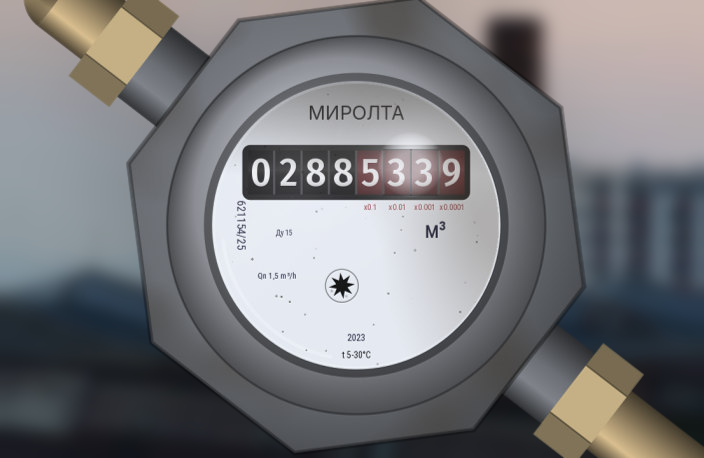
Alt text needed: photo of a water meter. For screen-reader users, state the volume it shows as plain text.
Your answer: 288.5339 m³
